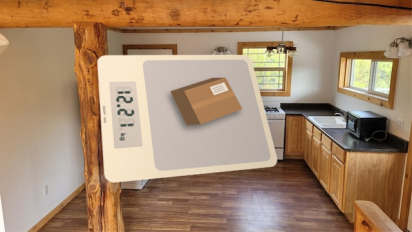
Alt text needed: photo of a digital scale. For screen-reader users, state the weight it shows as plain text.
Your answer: 12.21 kg
